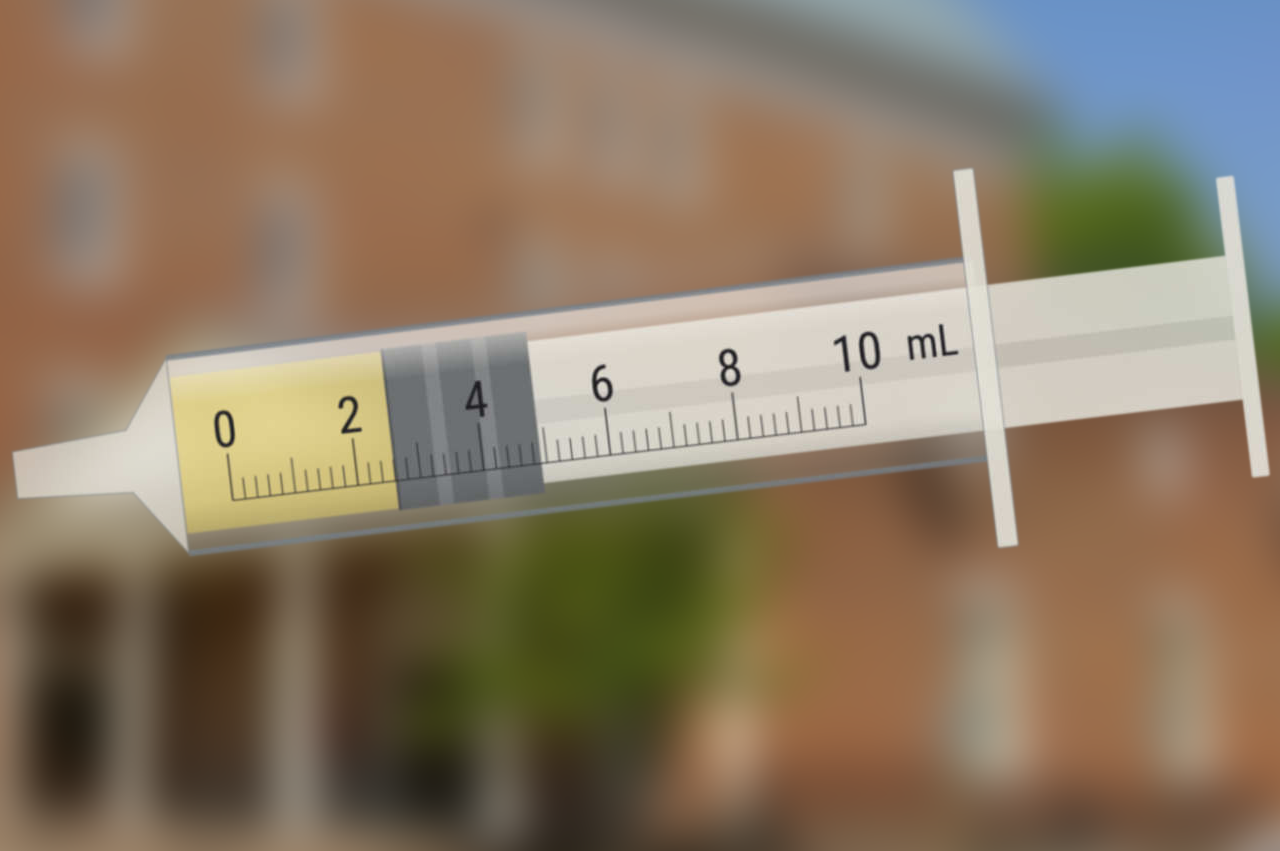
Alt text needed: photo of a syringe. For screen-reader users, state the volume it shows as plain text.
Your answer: 2.6 mL
